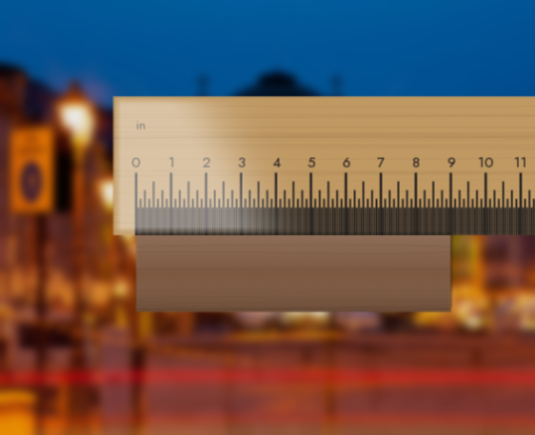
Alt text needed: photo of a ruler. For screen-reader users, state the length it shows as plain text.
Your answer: 9 in
